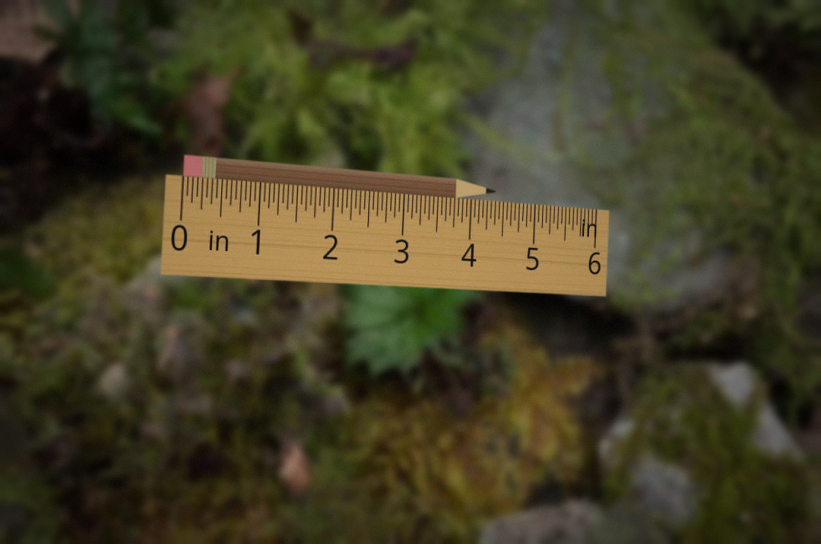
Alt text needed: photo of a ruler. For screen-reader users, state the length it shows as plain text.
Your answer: 4.375 in
